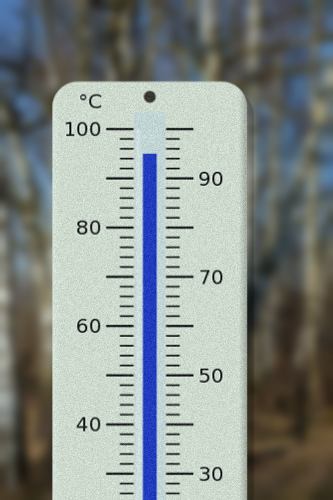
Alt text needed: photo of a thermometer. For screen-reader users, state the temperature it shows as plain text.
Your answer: 95 °C
